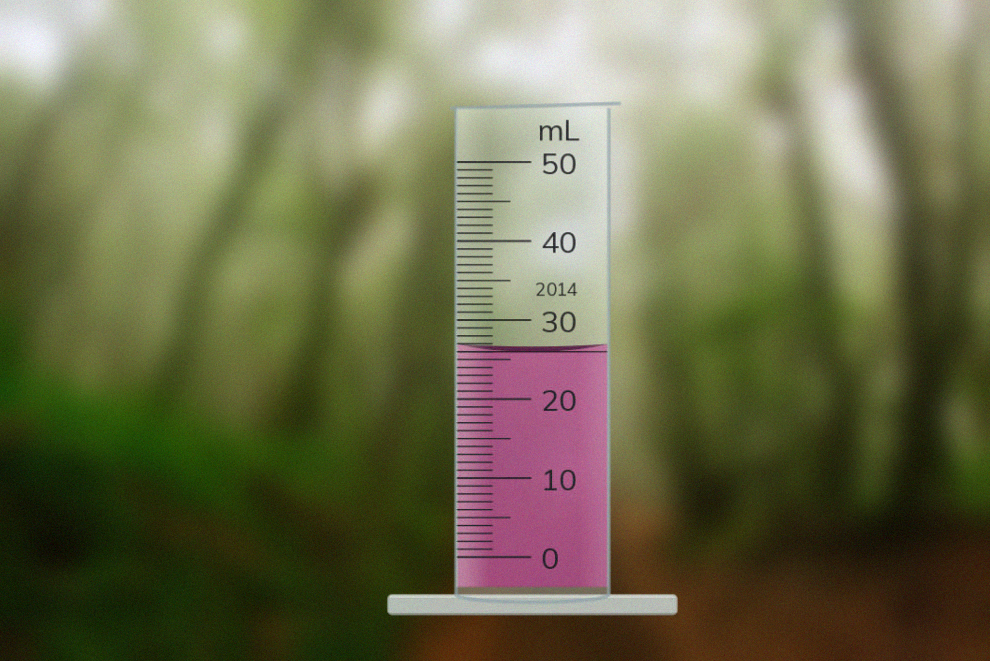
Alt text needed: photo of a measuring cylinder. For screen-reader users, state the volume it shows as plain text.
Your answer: 26 mL
